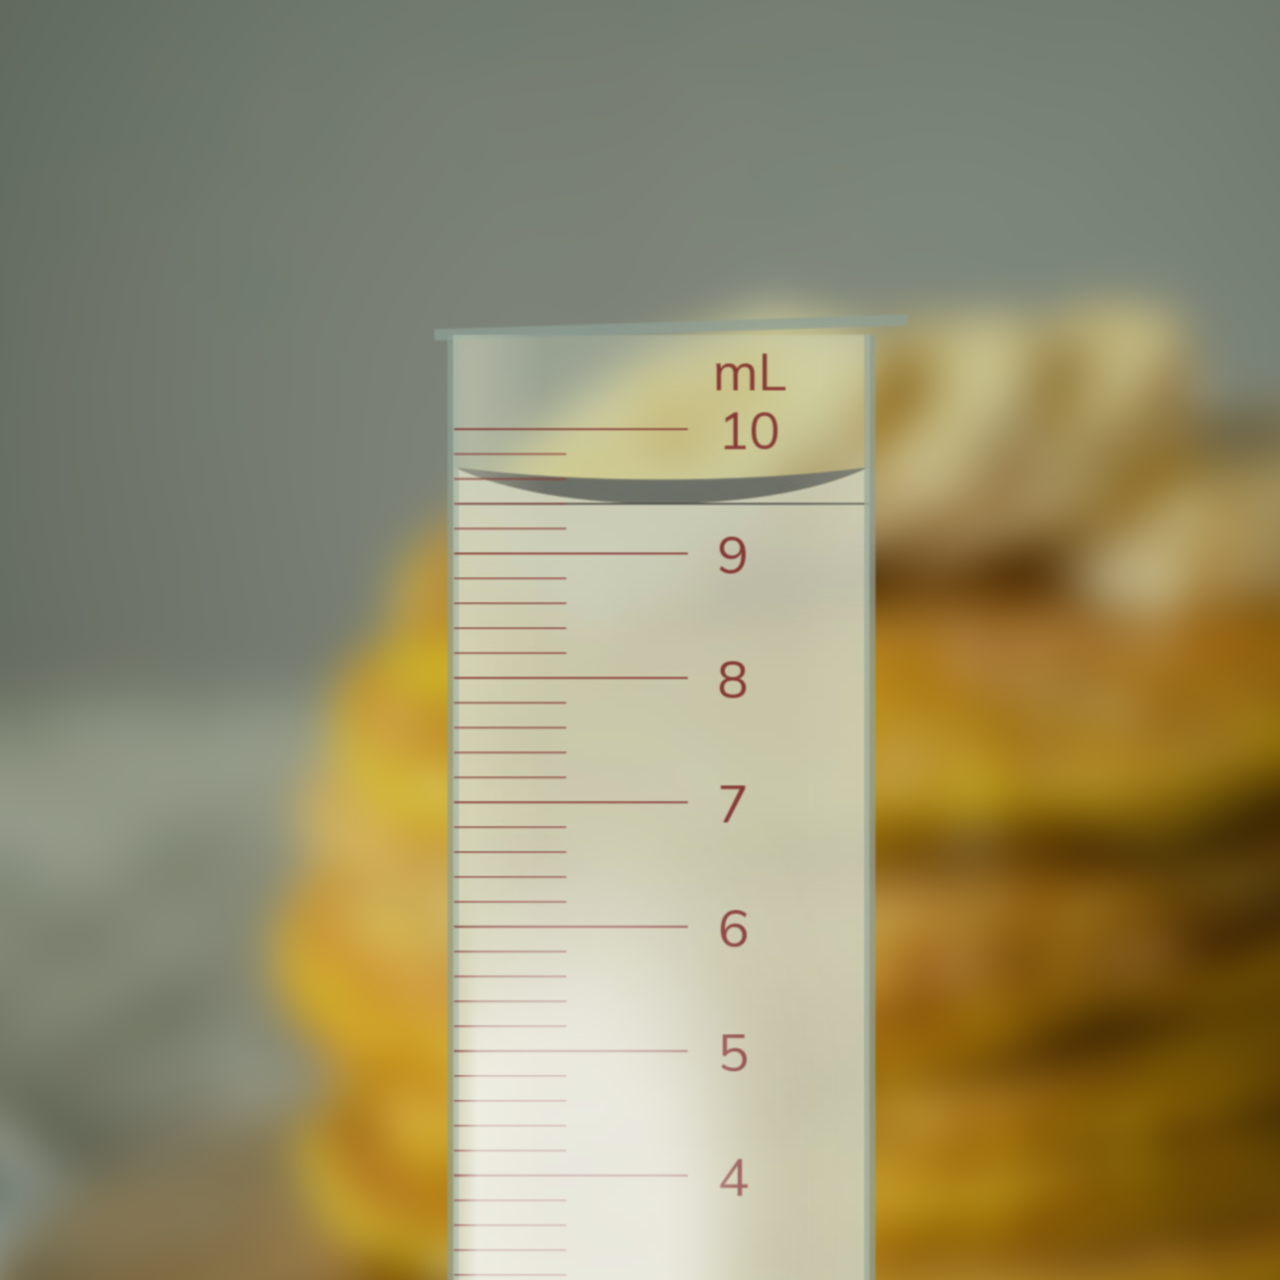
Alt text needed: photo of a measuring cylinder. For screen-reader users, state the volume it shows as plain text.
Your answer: 9.4 mL
